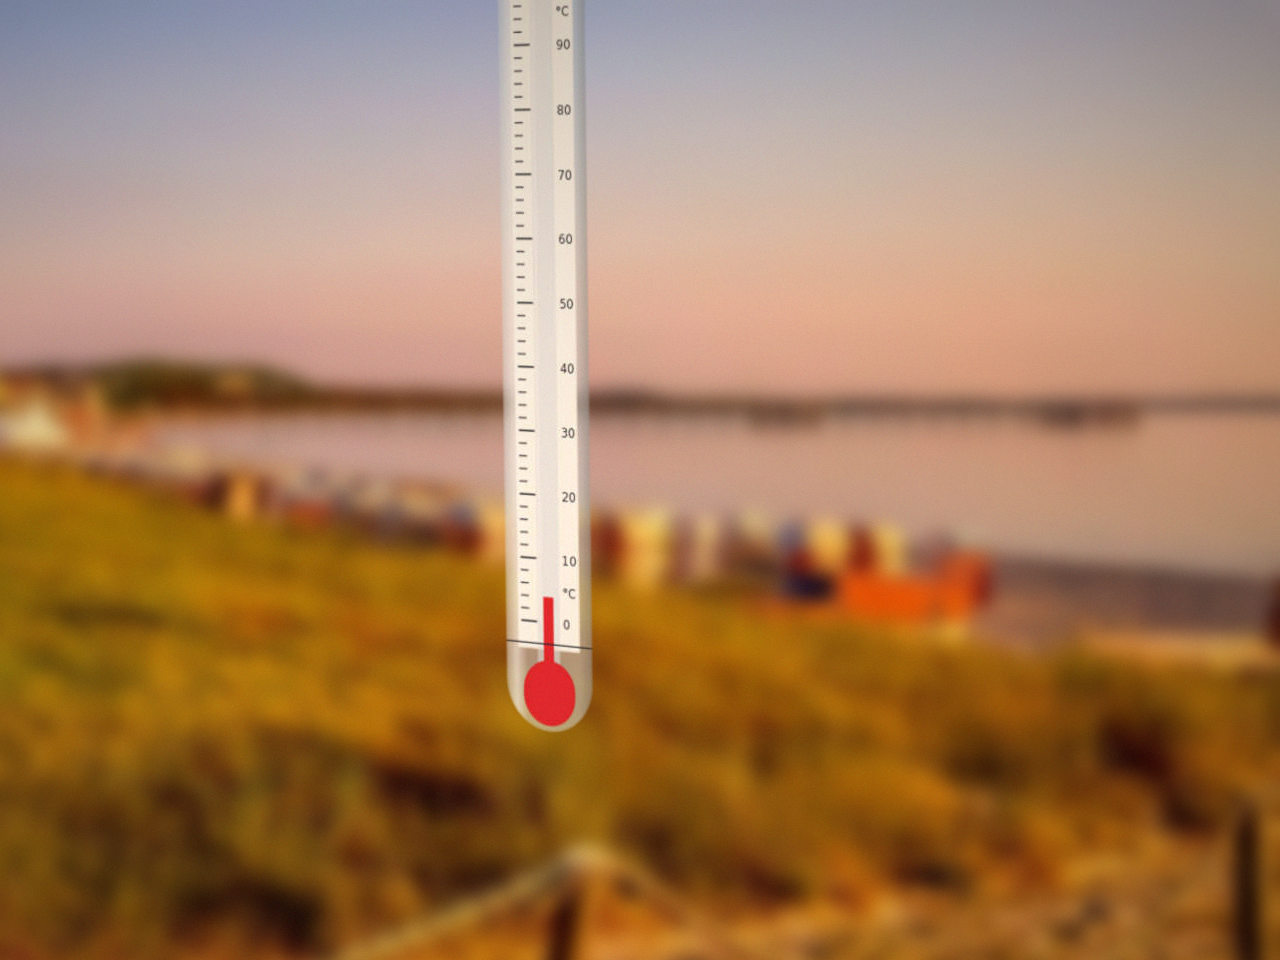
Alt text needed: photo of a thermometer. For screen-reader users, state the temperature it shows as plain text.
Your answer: 4 °C
